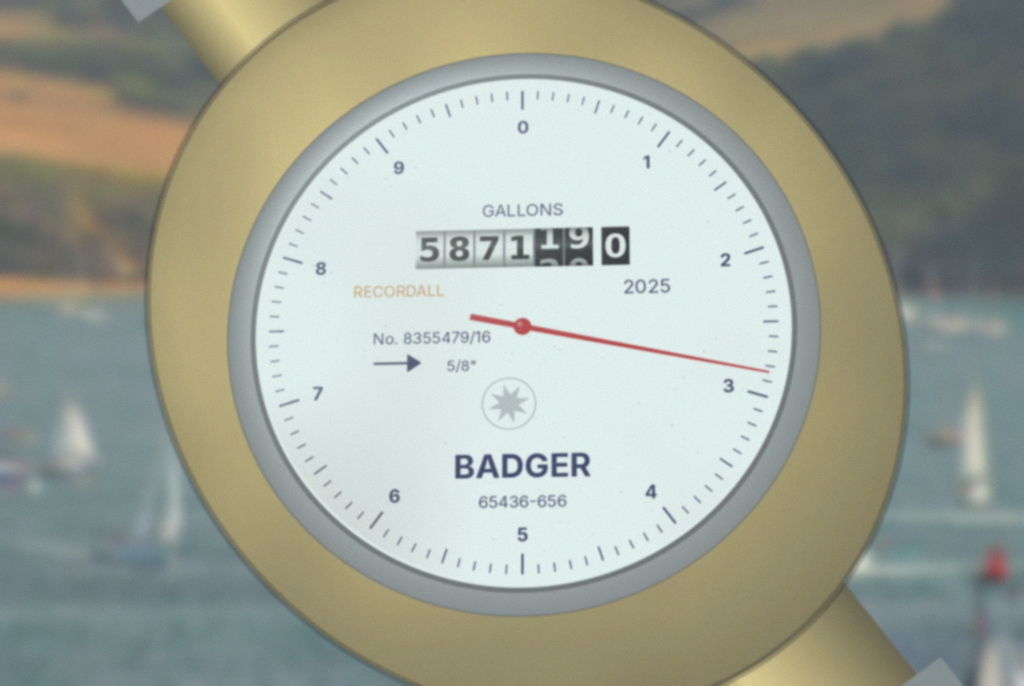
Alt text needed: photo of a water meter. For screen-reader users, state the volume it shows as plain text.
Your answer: 5871192.8 gal
